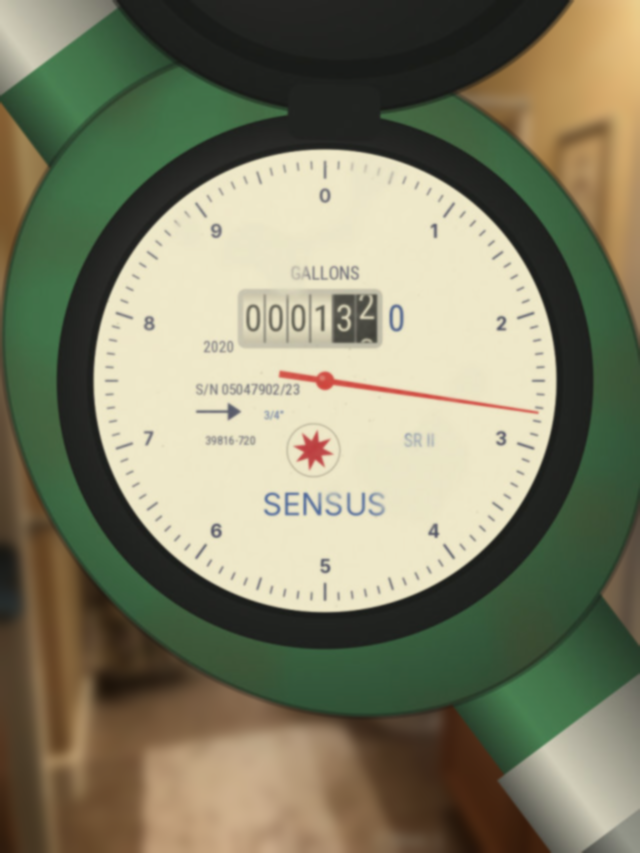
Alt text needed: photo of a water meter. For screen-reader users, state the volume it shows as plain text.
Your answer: 1322.7 gal
